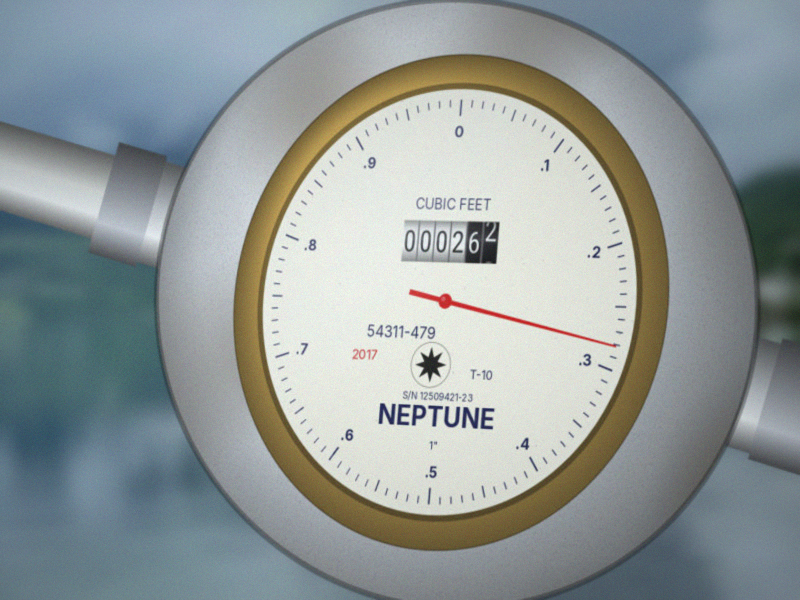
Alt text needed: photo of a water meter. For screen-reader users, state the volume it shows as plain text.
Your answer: 262.28 ft³
